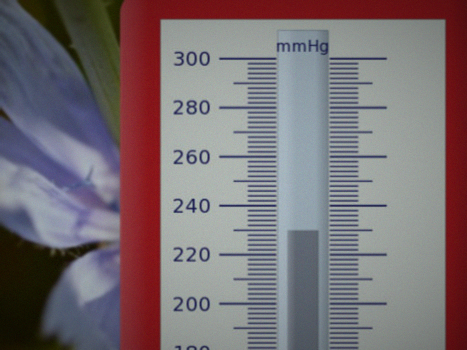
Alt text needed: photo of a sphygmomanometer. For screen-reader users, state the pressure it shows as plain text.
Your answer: 230 mmHg
